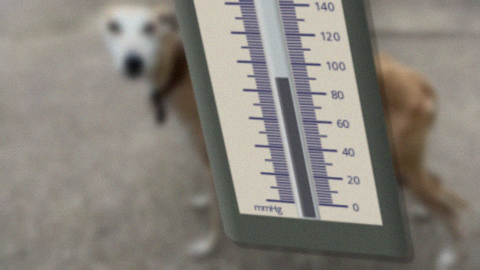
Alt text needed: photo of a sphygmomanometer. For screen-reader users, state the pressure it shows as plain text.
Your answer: 90 mmHg
